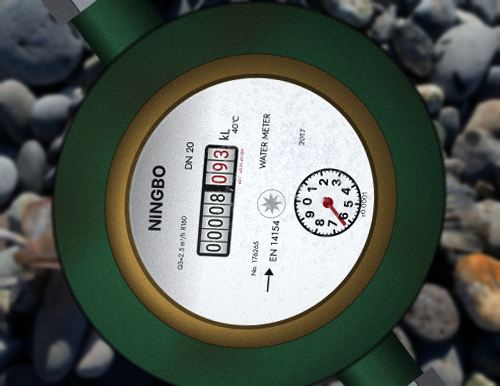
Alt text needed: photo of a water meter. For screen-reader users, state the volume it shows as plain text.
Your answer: 8.0936 kL
